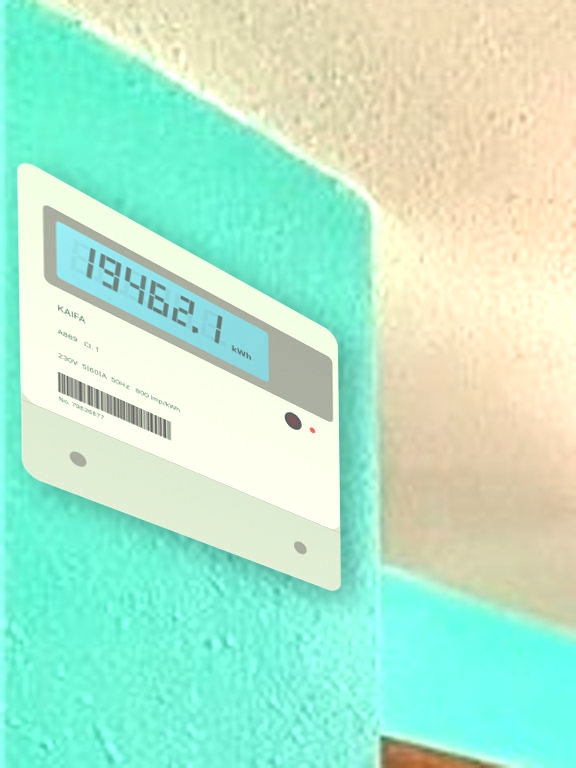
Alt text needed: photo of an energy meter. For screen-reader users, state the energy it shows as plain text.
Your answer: 19462.1 kWh
